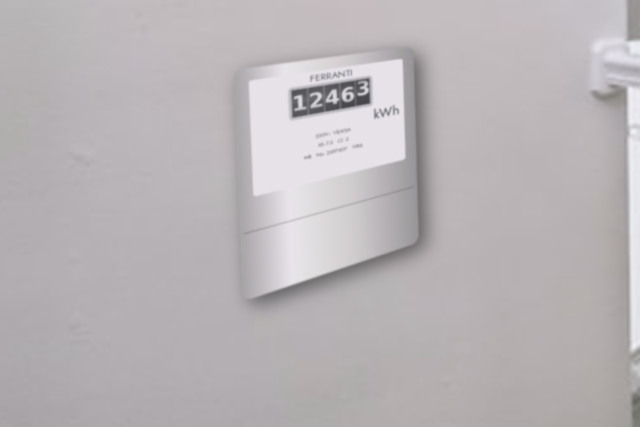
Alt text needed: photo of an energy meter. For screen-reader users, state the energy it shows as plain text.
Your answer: 12463 kWh
